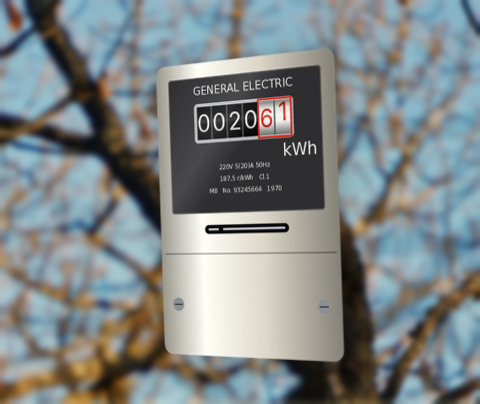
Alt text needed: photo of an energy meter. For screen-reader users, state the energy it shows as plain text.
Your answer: 20.61 kWh
